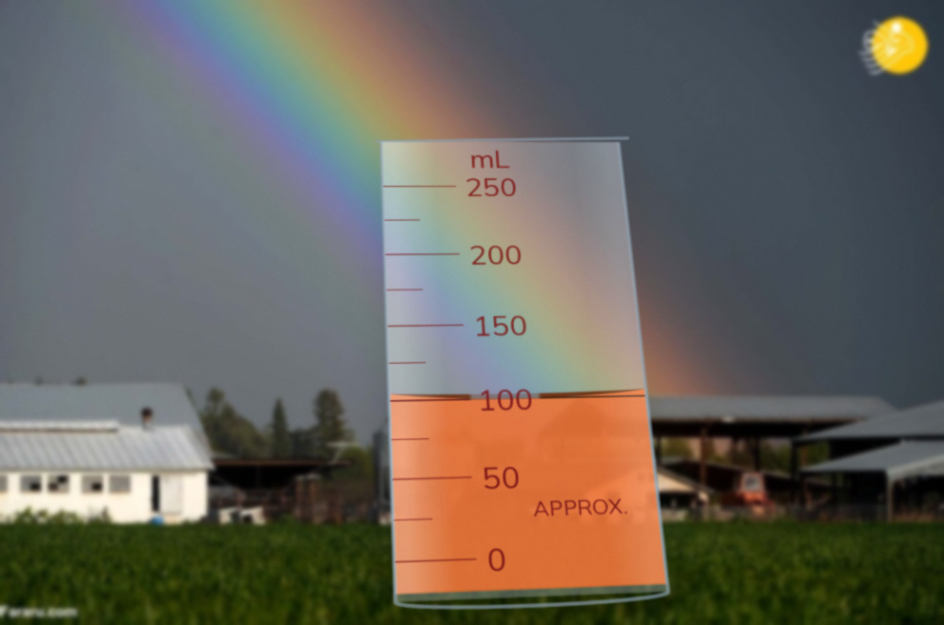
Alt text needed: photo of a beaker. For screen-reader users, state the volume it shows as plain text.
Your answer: 100 mL
